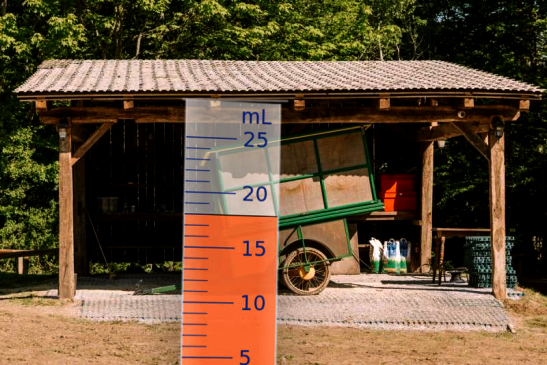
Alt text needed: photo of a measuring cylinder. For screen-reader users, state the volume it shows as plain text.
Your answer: 18 mL
